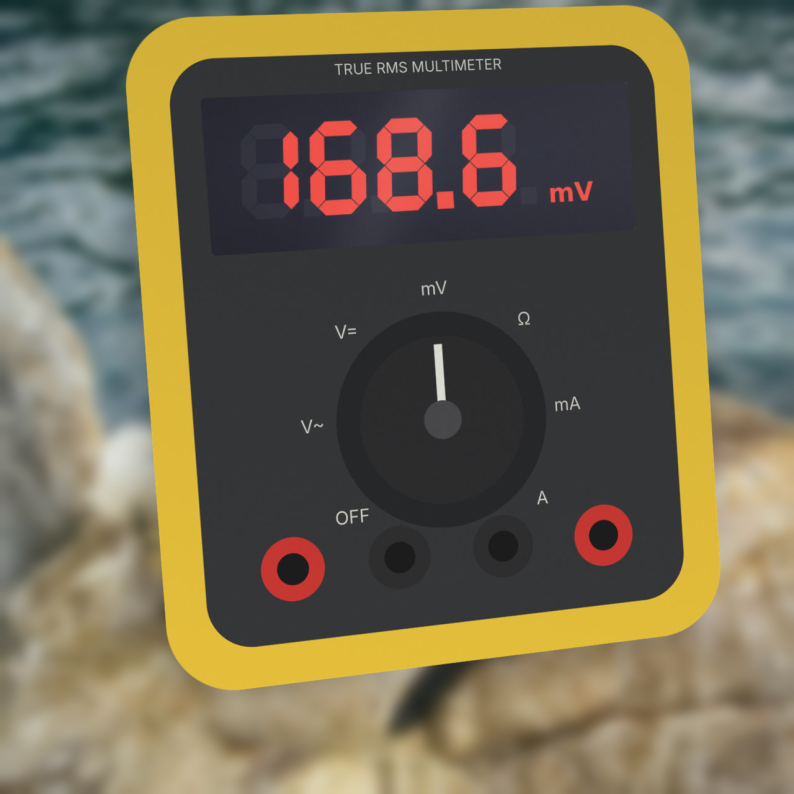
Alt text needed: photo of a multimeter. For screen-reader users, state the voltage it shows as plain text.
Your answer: 168.6 mV
